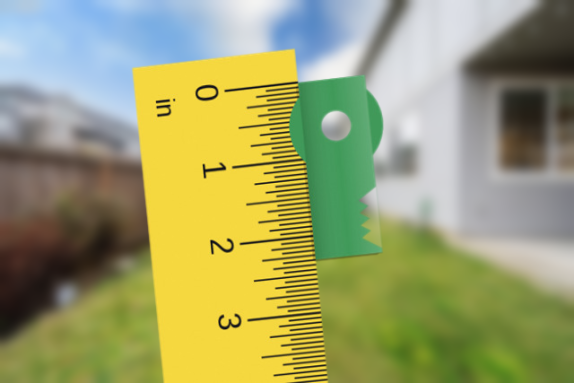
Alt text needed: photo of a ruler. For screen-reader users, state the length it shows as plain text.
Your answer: 2.3125 in
